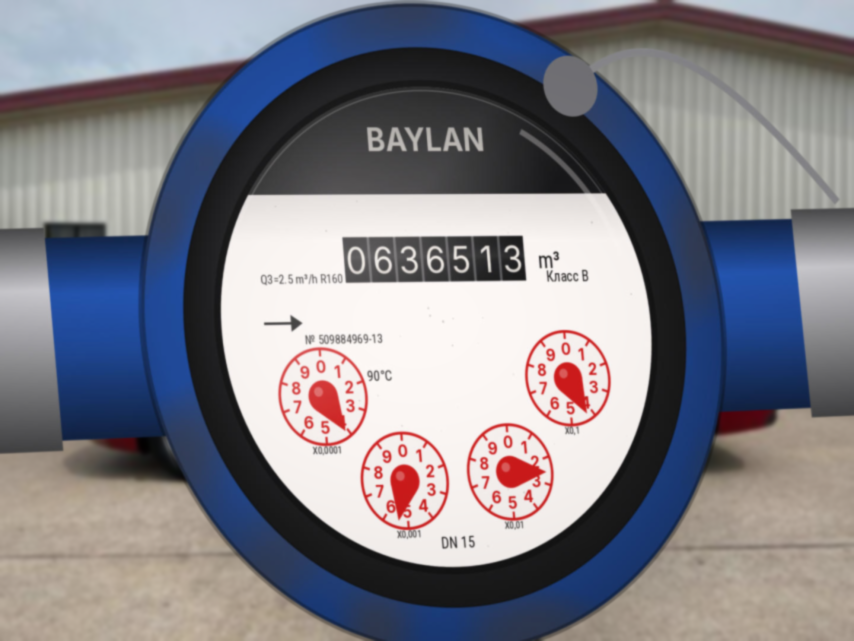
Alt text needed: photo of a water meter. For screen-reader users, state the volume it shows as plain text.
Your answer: 636513.4254 m³
